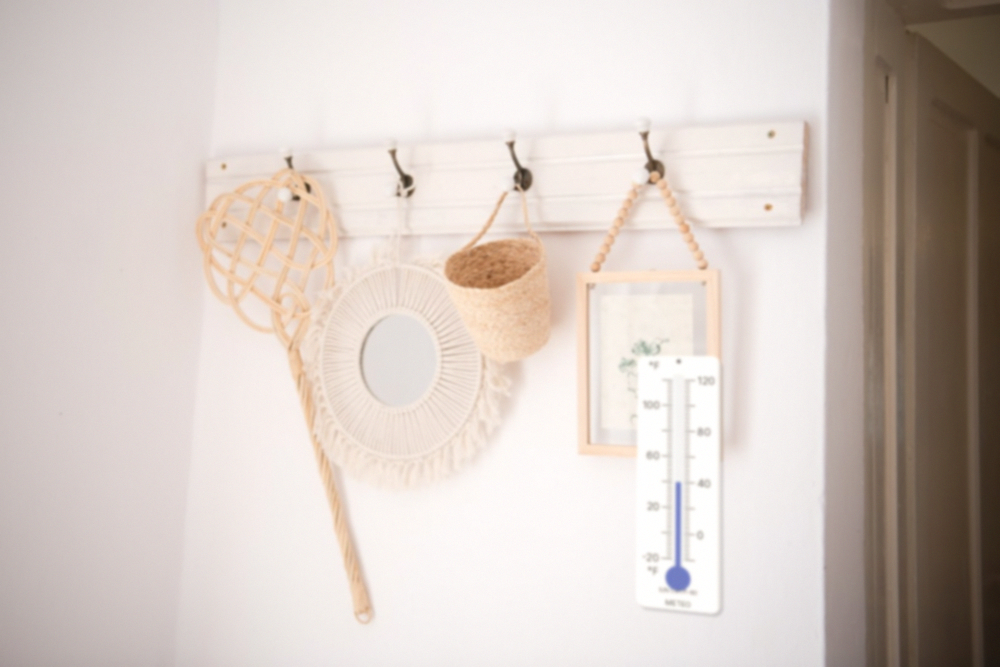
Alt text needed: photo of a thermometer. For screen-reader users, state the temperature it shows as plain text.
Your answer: 40 °F
